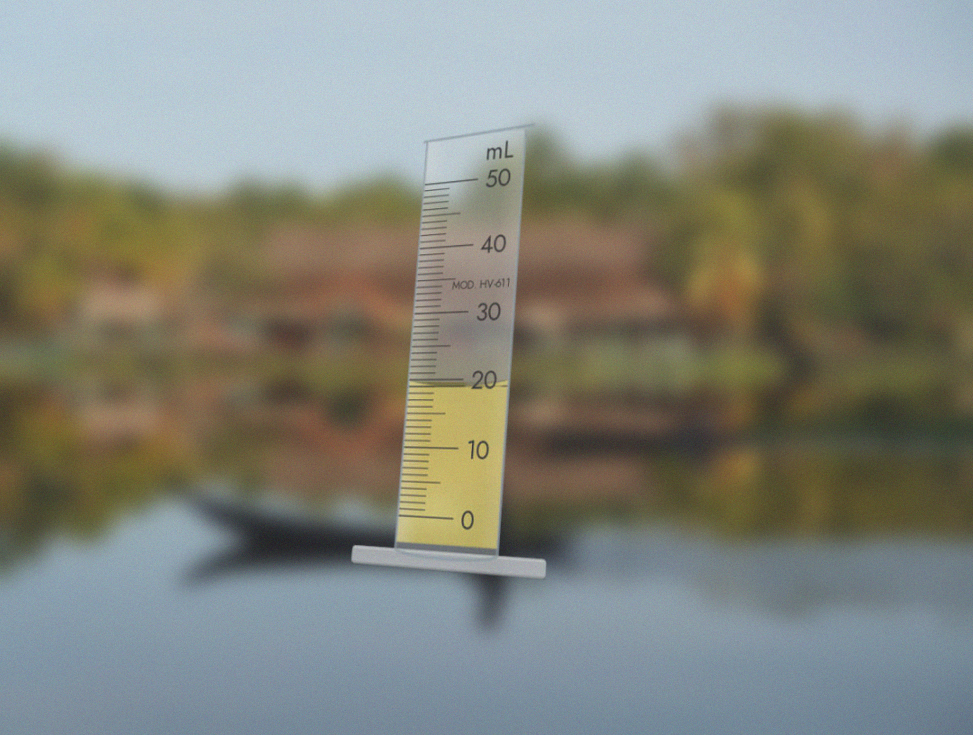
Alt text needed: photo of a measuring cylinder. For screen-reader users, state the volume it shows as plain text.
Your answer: 19 mL
